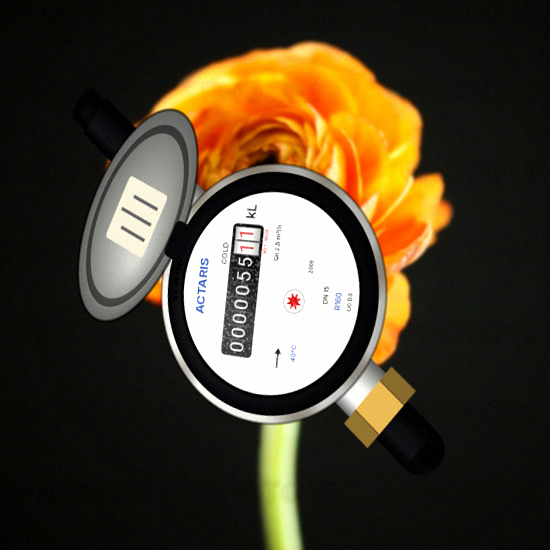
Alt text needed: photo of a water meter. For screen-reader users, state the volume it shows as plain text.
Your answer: 55.11 kL
